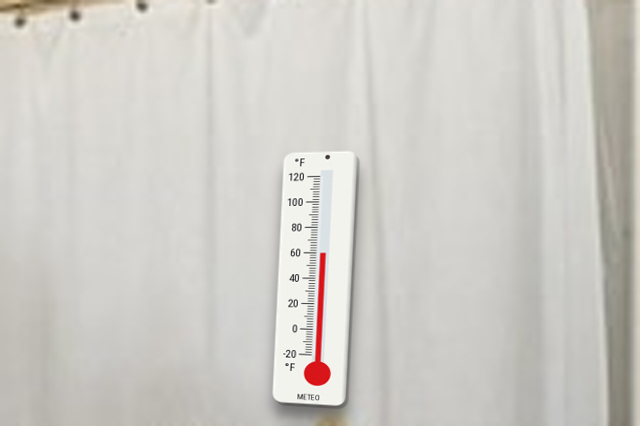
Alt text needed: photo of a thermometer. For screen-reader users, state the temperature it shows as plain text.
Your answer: 60 °F
